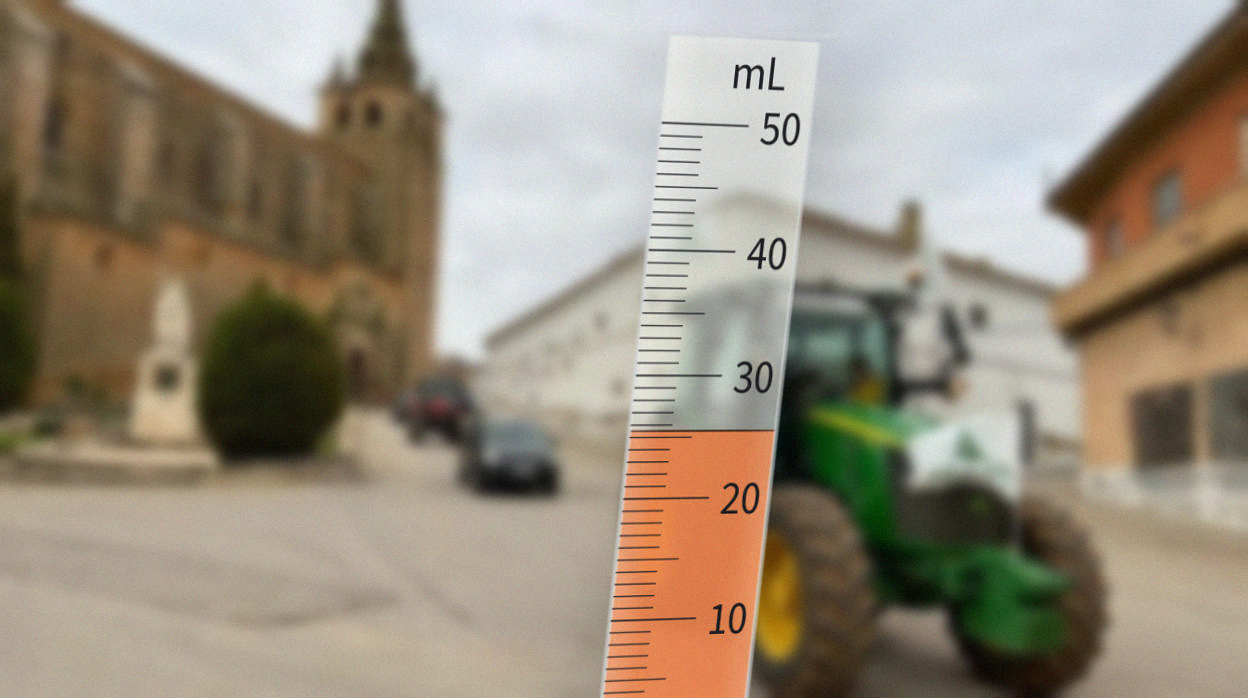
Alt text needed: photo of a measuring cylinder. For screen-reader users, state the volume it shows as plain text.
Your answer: 25.5 mL
